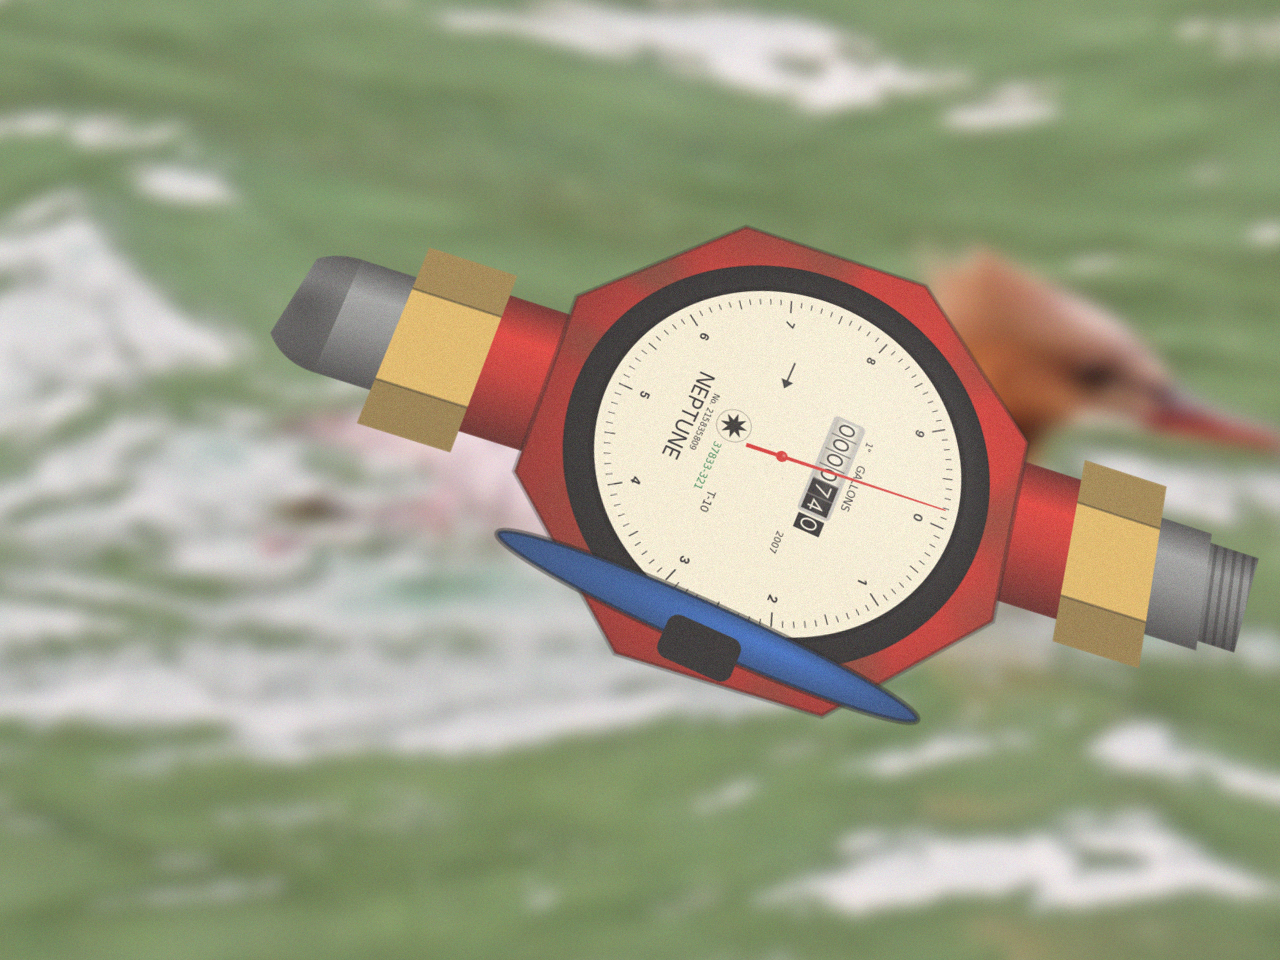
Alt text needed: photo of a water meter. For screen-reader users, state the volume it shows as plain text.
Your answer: 739.8 gal
